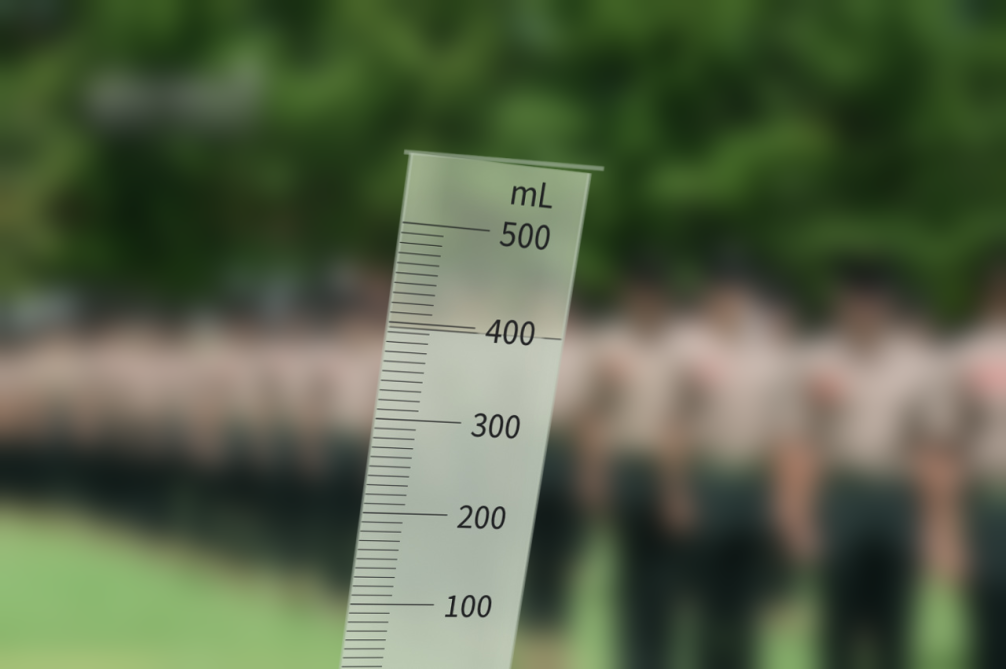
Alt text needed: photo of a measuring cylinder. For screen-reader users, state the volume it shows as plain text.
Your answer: 395 mL
